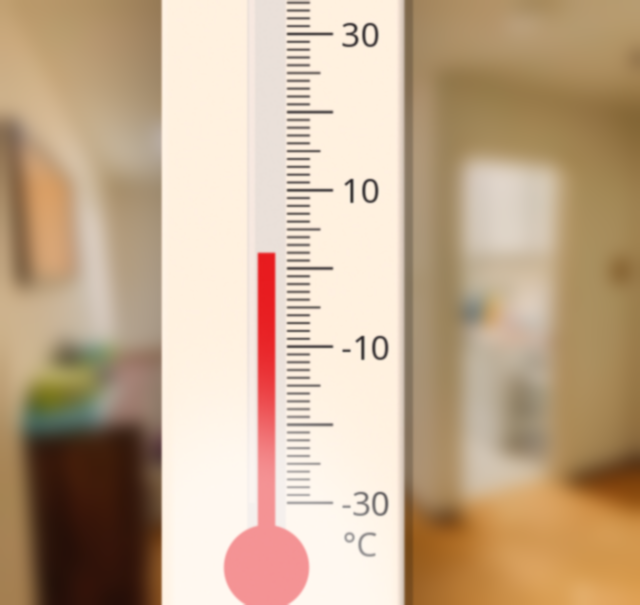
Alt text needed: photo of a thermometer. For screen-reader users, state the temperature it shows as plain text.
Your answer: 2 °C
